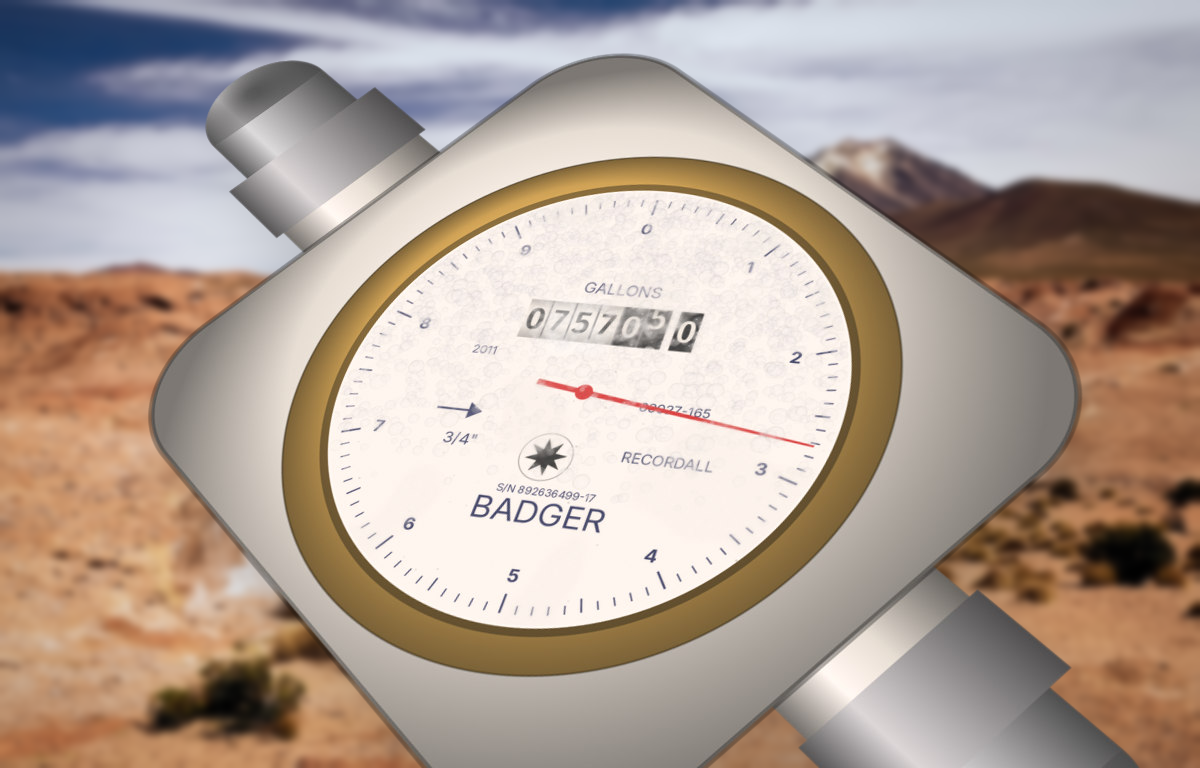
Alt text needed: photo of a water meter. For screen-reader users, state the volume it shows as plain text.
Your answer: 757052.7 gal
